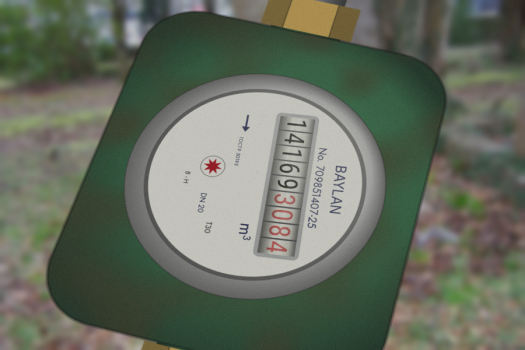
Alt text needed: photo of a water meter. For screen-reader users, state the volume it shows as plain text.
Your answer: 14169.3084 m³
